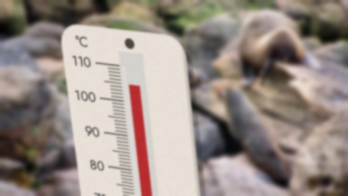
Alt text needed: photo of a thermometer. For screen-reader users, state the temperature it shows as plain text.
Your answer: 105 °C
